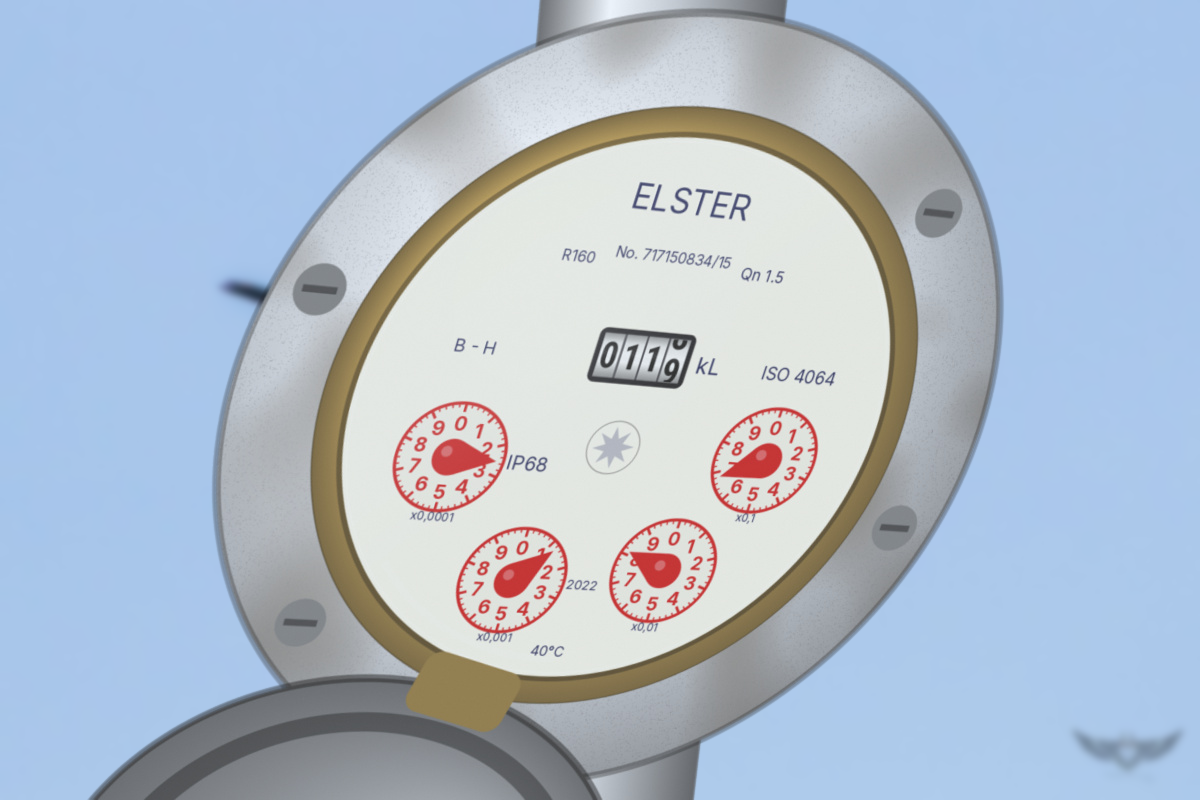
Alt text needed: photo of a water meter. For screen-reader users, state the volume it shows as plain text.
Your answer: 118.6812 kL
